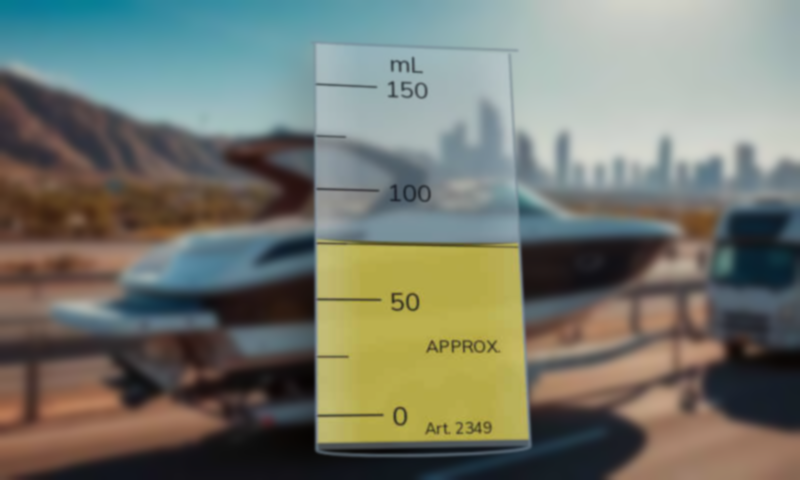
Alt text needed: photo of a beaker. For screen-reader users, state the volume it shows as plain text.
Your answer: 75 mL
